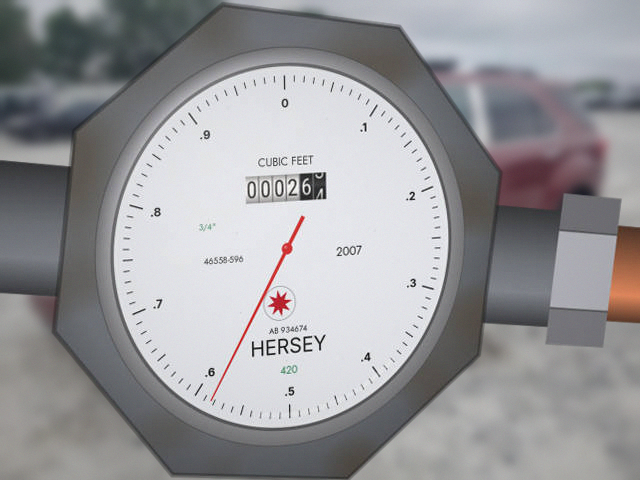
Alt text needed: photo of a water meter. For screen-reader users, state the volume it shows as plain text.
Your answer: 263.58 ft³
